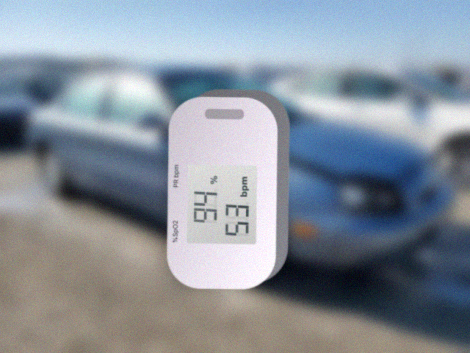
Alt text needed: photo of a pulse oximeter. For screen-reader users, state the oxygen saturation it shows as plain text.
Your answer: 94 %
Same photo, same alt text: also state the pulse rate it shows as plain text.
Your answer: 53 bpm
